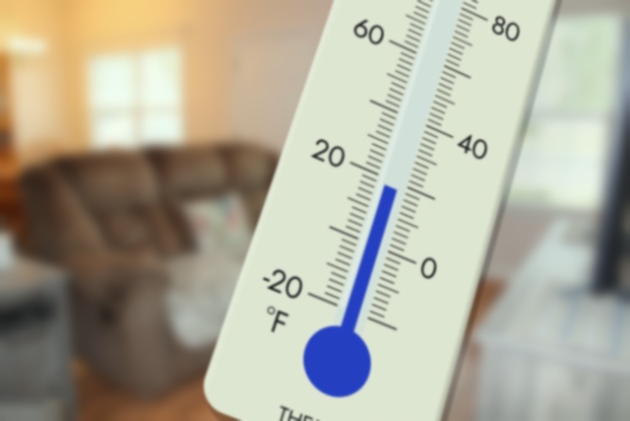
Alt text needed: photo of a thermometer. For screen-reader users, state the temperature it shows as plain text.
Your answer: 18 °F
